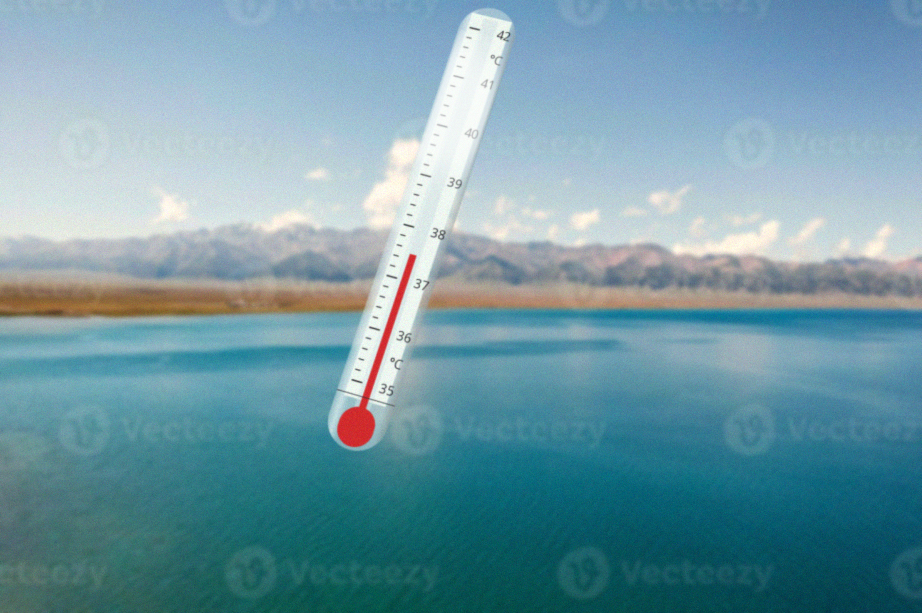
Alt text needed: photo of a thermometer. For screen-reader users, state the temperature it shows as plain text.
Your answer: 37.5 °C
